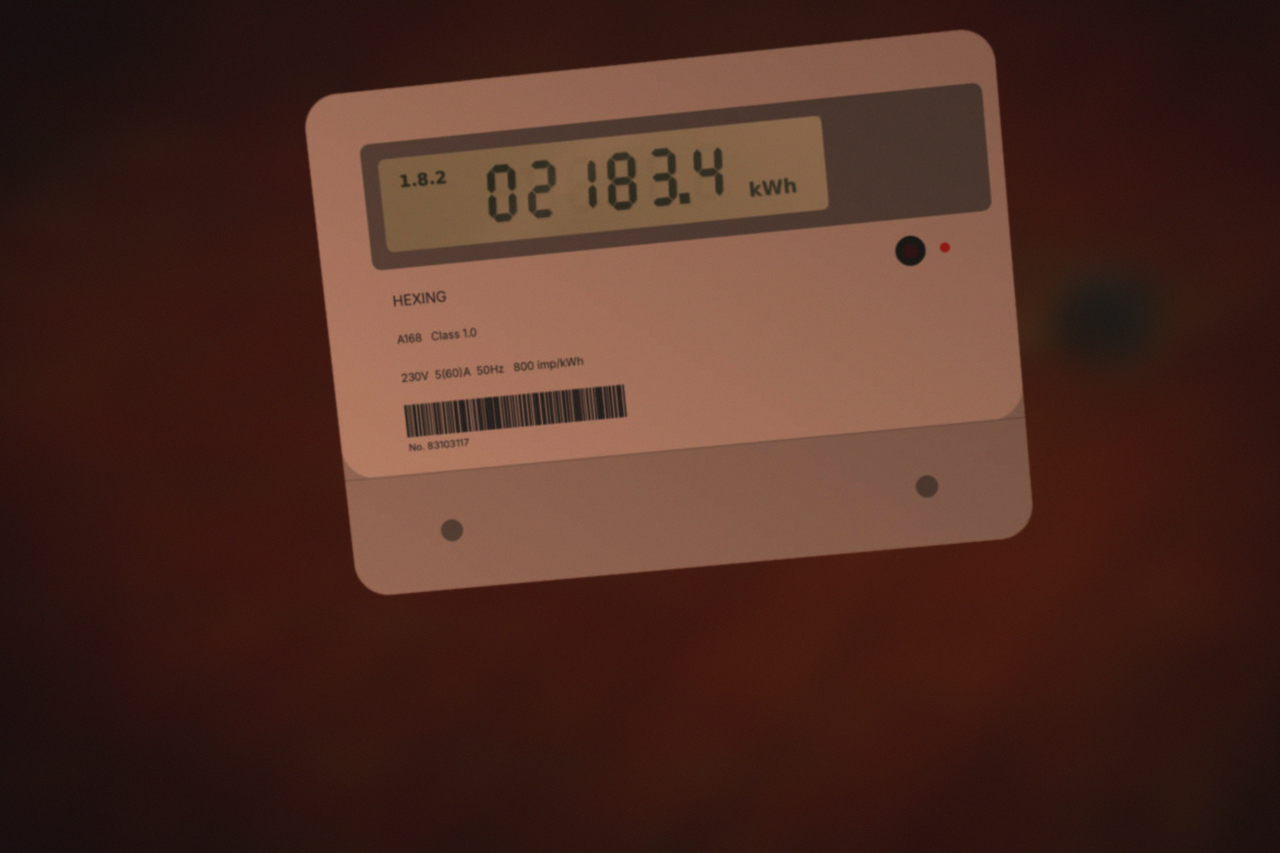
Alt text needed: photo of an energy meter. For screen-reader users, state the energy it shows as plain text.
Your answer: 2183.4 kWh
